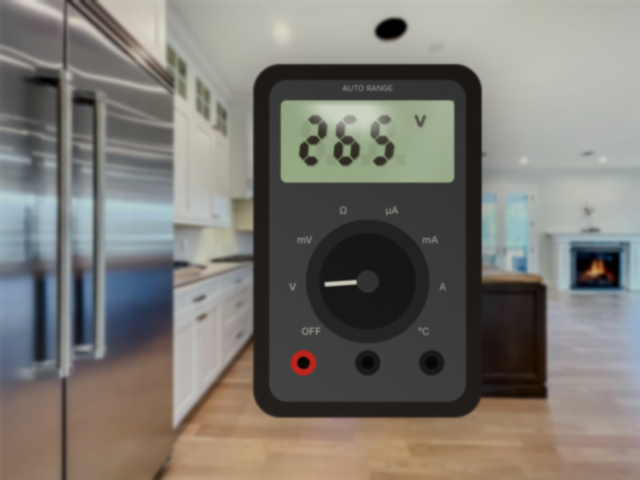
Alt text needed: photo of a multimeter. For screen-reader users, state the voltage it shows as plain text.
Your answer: 265 V
